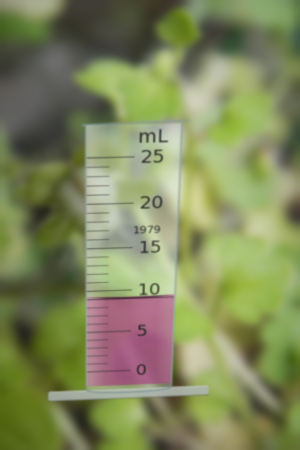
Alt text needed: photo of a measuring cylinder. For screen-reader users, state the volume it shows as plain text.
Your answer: 9 mL
